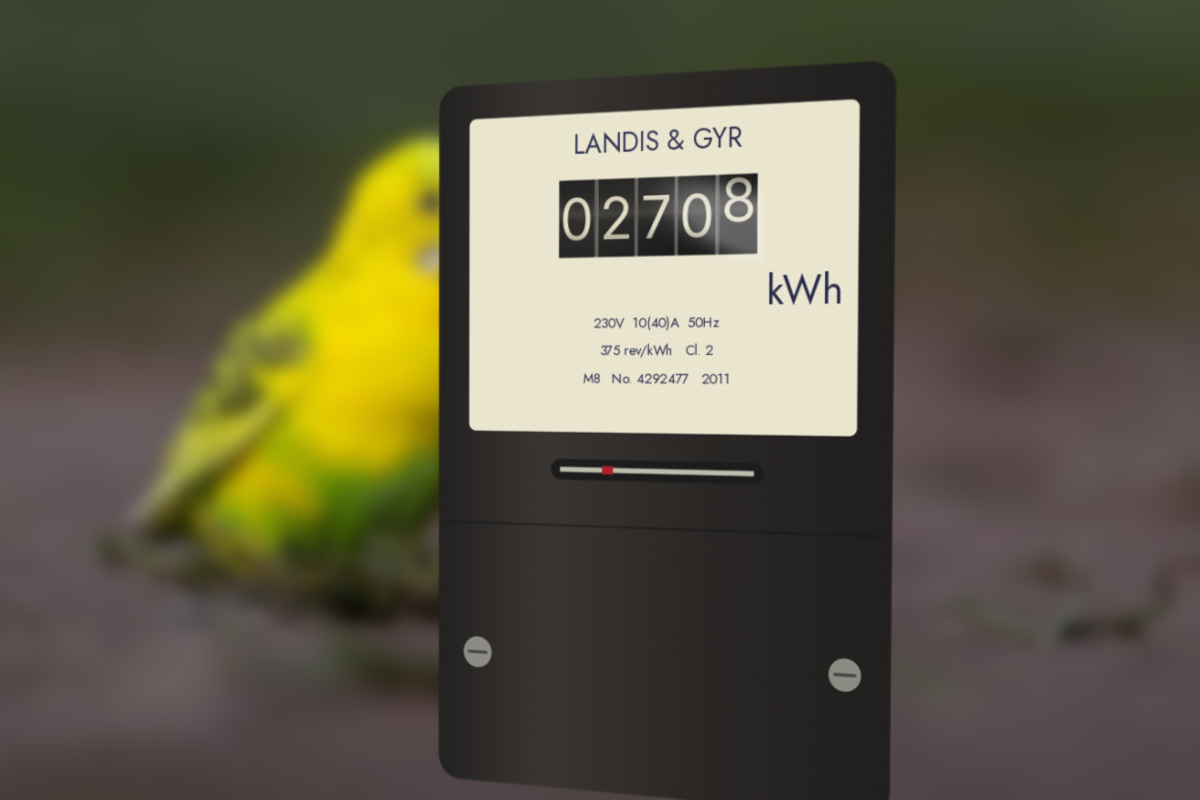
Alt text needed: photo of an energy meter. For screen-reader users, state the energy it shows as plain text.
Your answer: 2708 kWh
